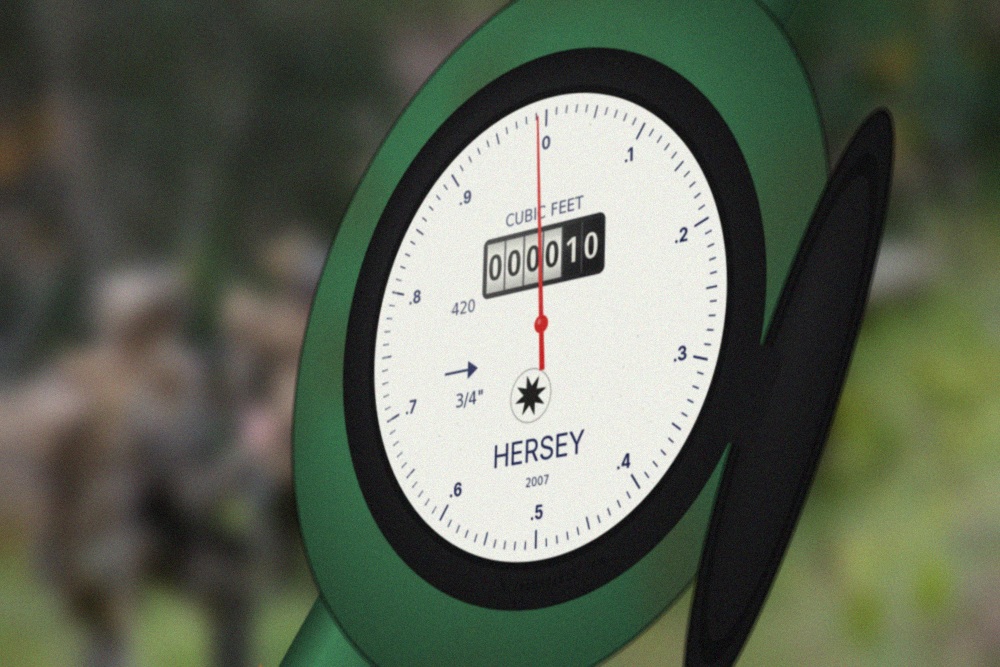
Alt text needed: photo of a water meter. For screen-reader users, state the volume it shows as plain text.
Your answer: 9.99 ft³
